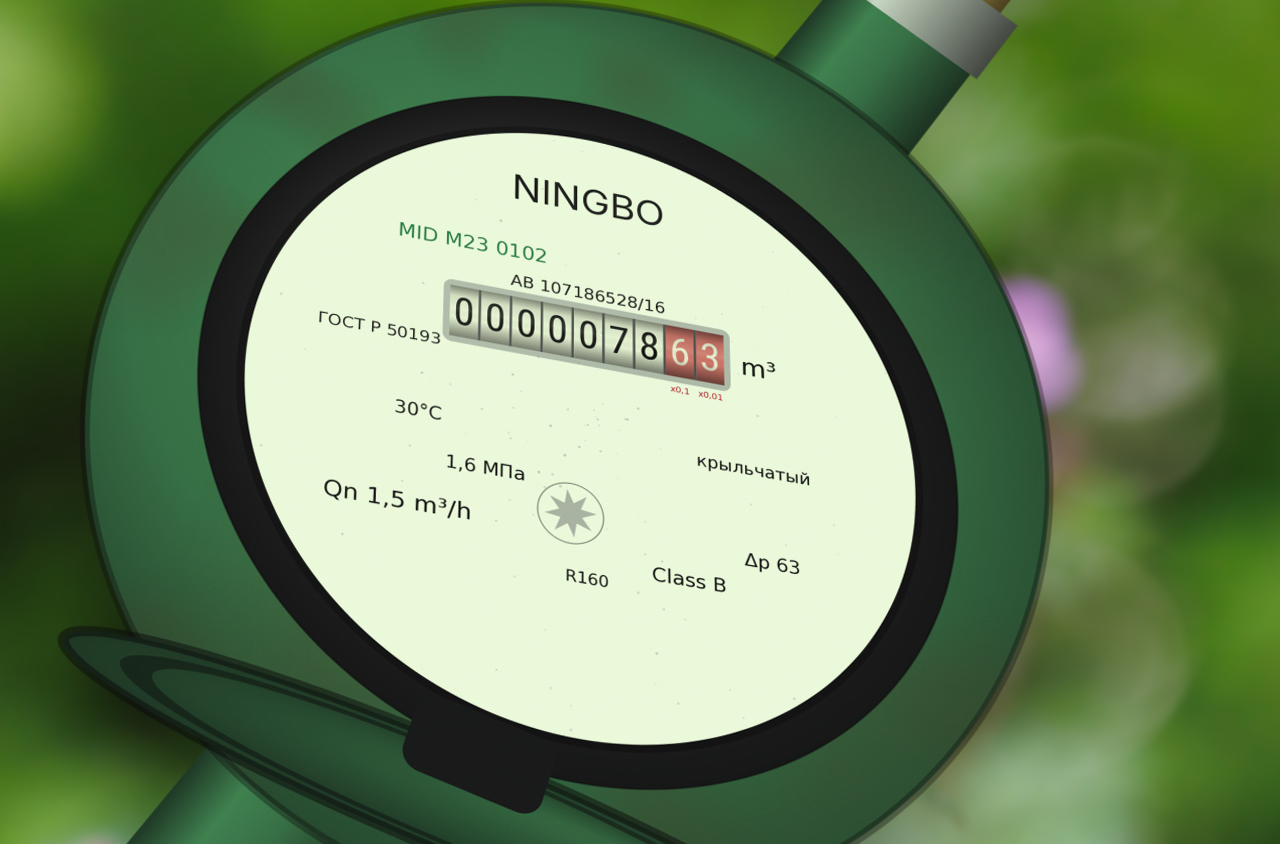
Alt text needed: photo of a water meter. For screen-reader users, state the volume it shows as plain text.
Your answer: 78.63 m³
